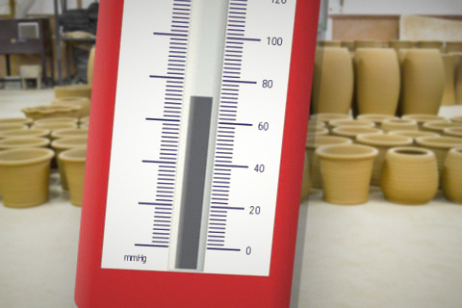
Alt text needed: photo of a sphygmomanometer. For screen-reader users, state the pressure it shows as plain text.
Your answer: 72 mmHg
